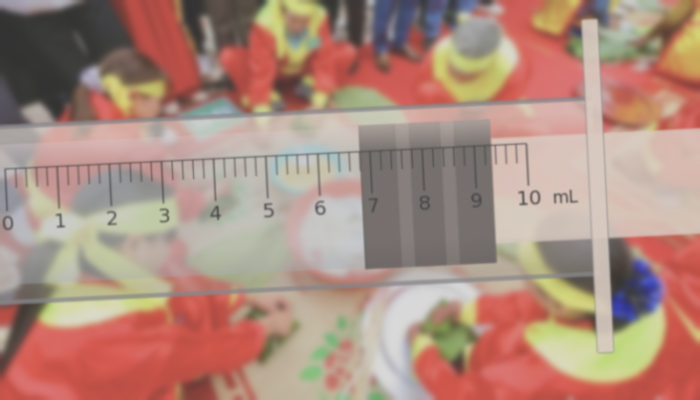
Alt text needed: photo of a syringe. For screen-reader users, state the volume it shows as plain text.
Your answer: 6.8 mL
